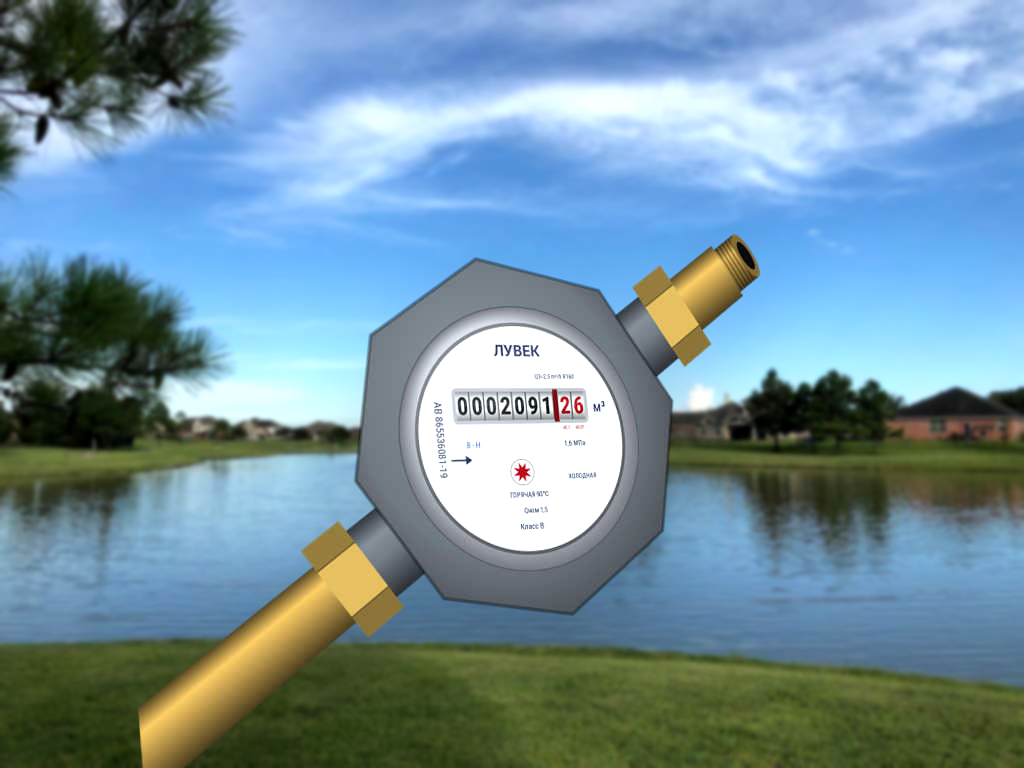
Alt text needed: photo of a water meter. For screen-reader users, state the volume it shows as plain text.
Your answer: 2091.26 m³
